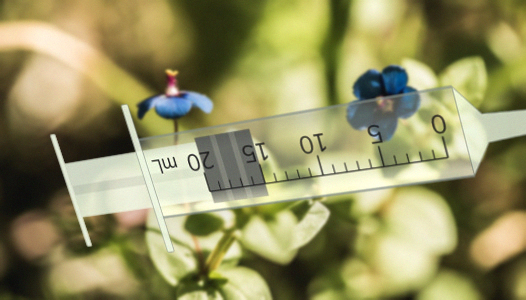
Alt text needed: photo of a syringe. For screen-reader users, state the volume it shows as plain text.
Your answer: 15 mL
